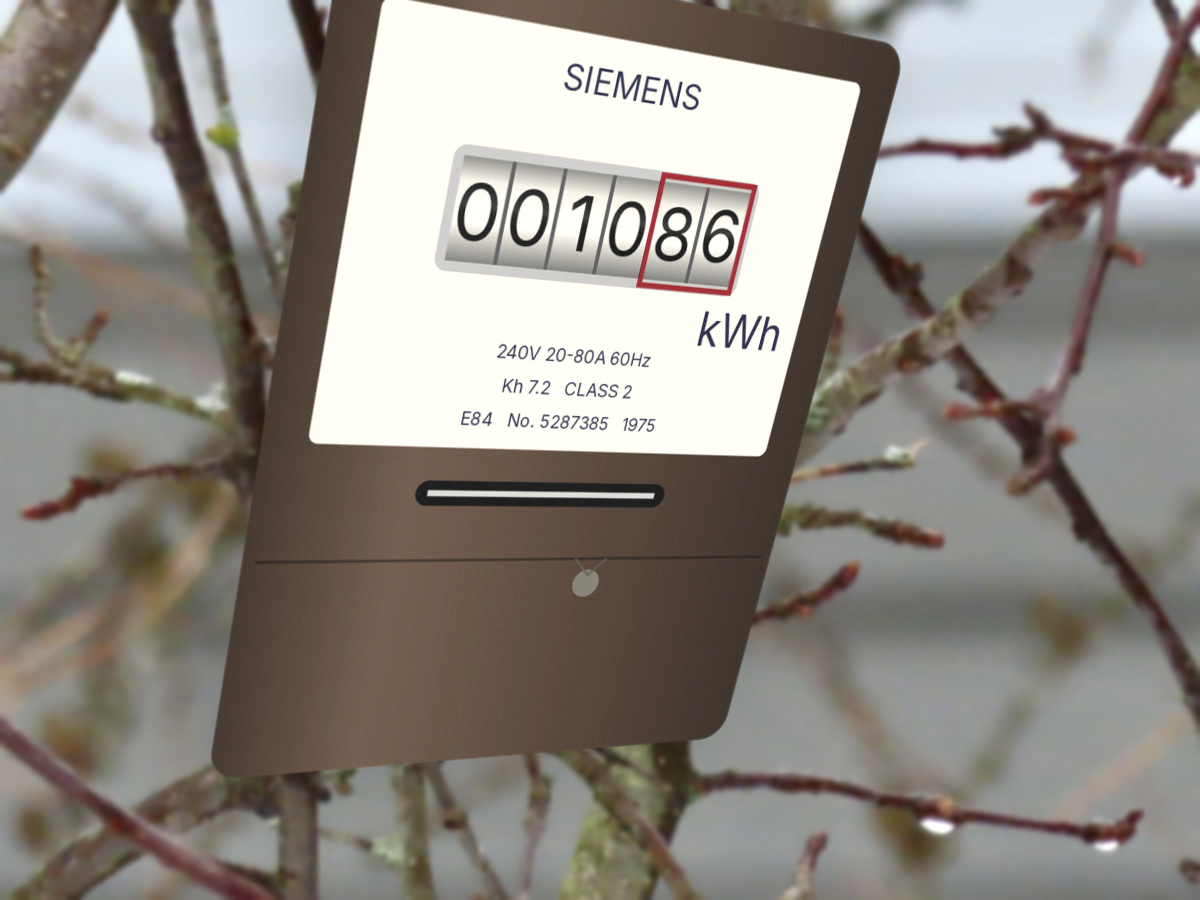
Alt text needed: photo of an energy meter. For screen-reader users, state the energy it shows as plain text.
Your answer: 10.86 kWh
